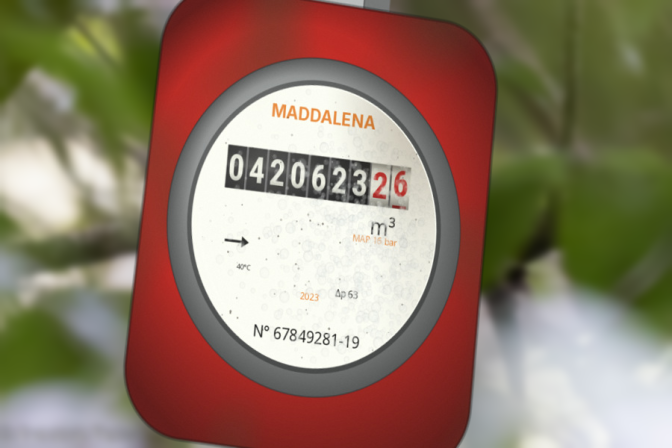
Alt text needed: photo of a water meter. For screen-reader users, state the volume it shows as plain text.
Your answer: 420623.26 m³
